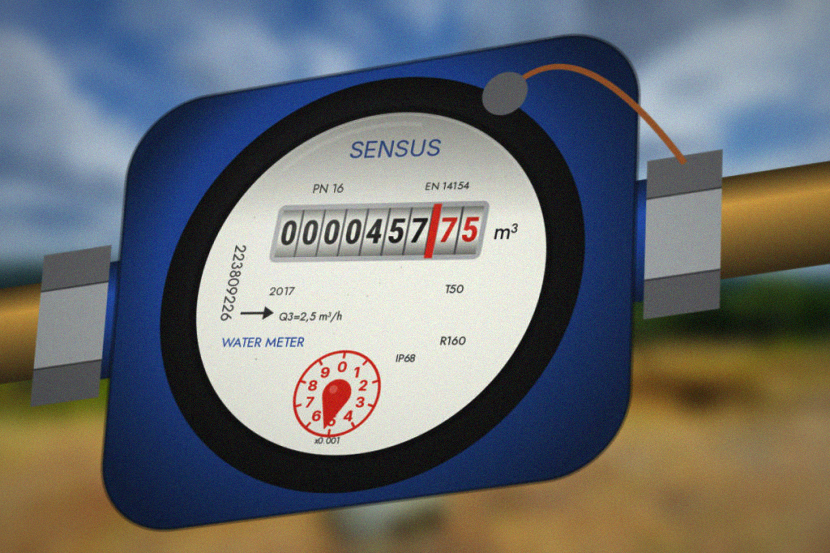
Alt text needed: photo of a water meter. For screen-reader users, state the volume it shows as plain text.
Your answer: 457.755 m³
